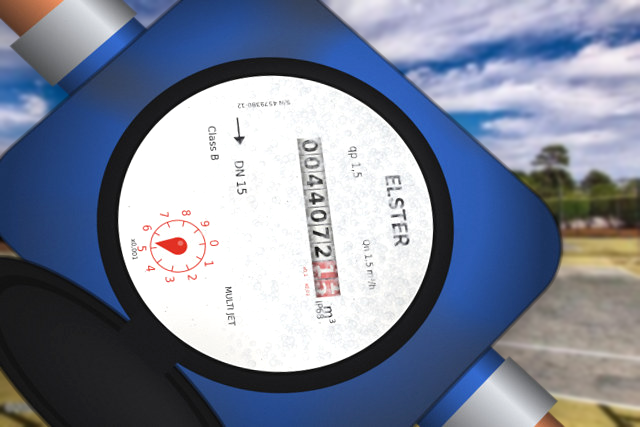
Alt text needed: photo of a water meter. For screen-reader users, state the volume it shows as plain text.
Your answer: 44072.115 m³
